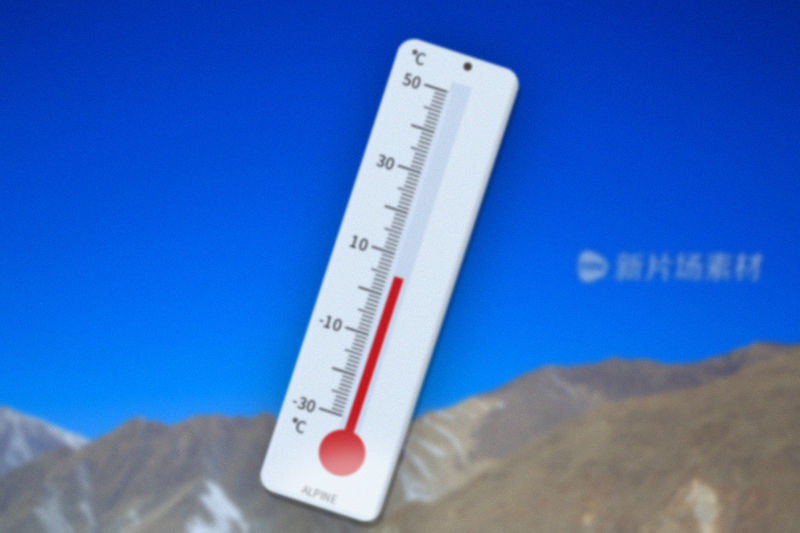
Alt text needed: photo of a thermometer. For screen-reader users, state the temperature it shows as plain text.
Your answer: 5 °C
